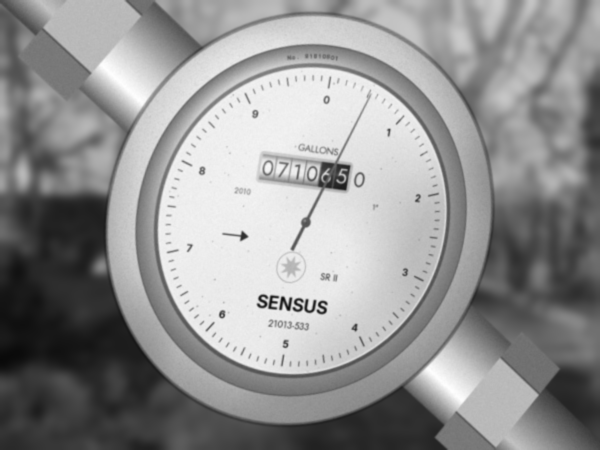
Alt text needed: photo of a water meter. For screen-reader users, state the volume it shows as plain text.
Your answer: 710650.5 gal
